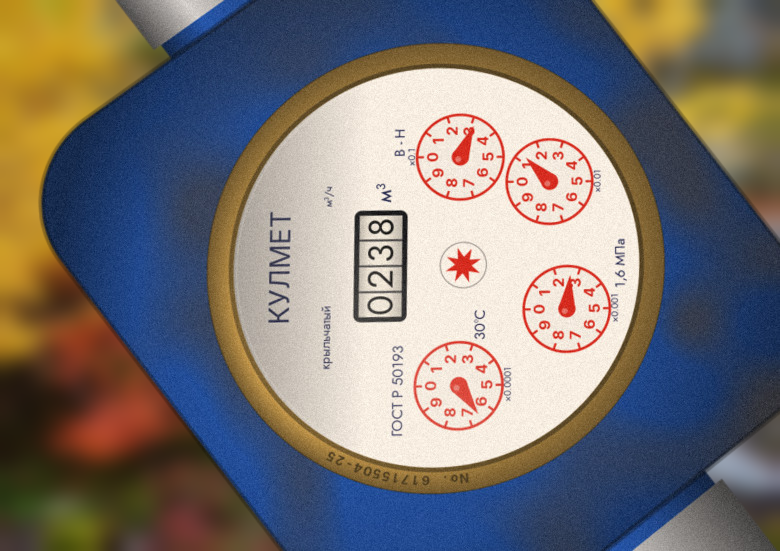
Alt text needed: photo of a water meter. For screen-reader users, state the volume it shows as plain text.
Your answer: 238.3126 m³
